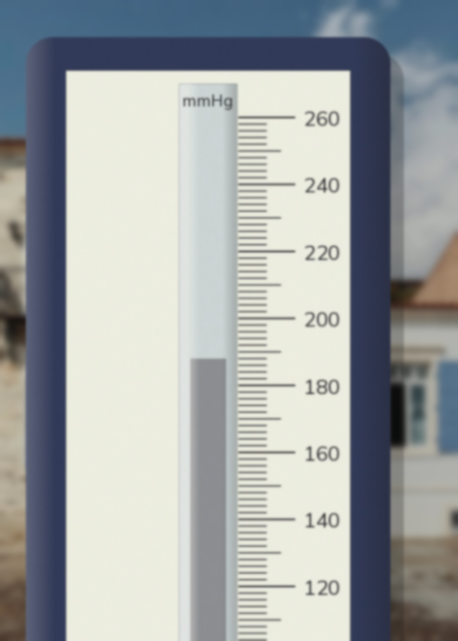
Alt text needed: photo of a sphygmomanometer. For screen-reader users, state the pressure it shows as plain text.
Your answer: 188 mmHg
